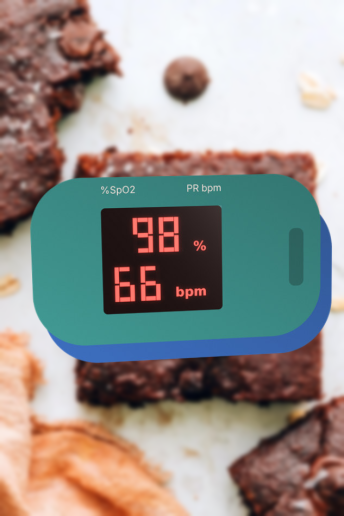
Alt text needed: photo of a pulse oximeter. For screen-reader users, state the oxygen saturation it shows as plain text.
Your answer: 98 %
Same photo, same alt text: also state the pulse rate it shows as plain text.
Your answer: 66 bpm
